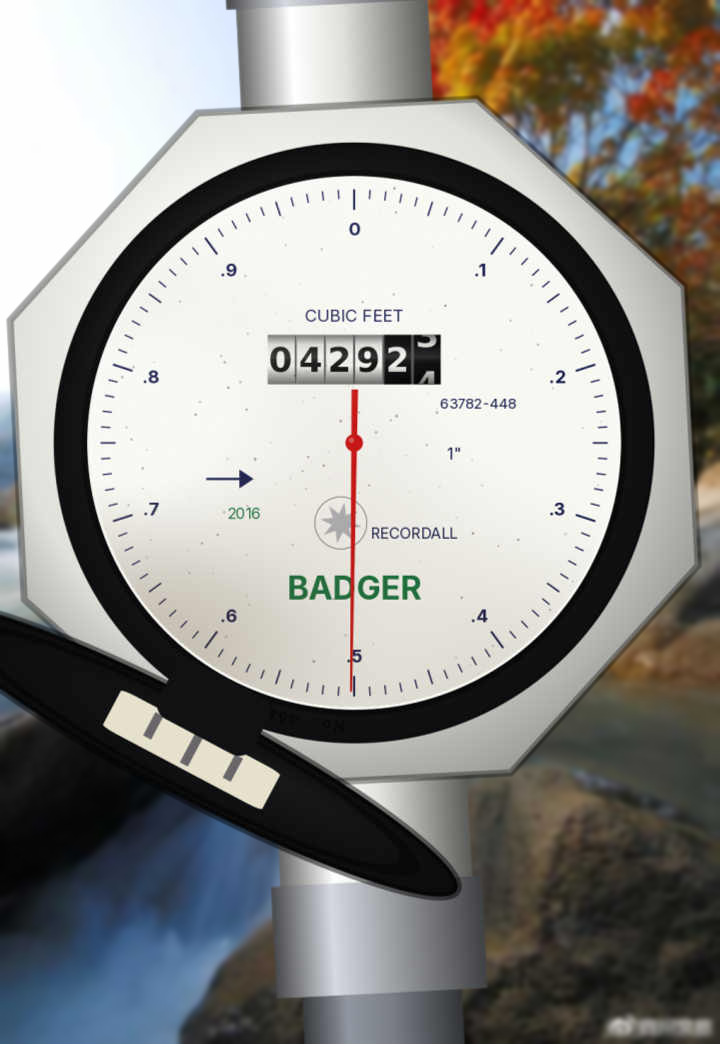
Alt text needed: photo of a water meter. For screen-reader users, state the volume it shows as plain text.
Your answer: 42923.50 ft³
